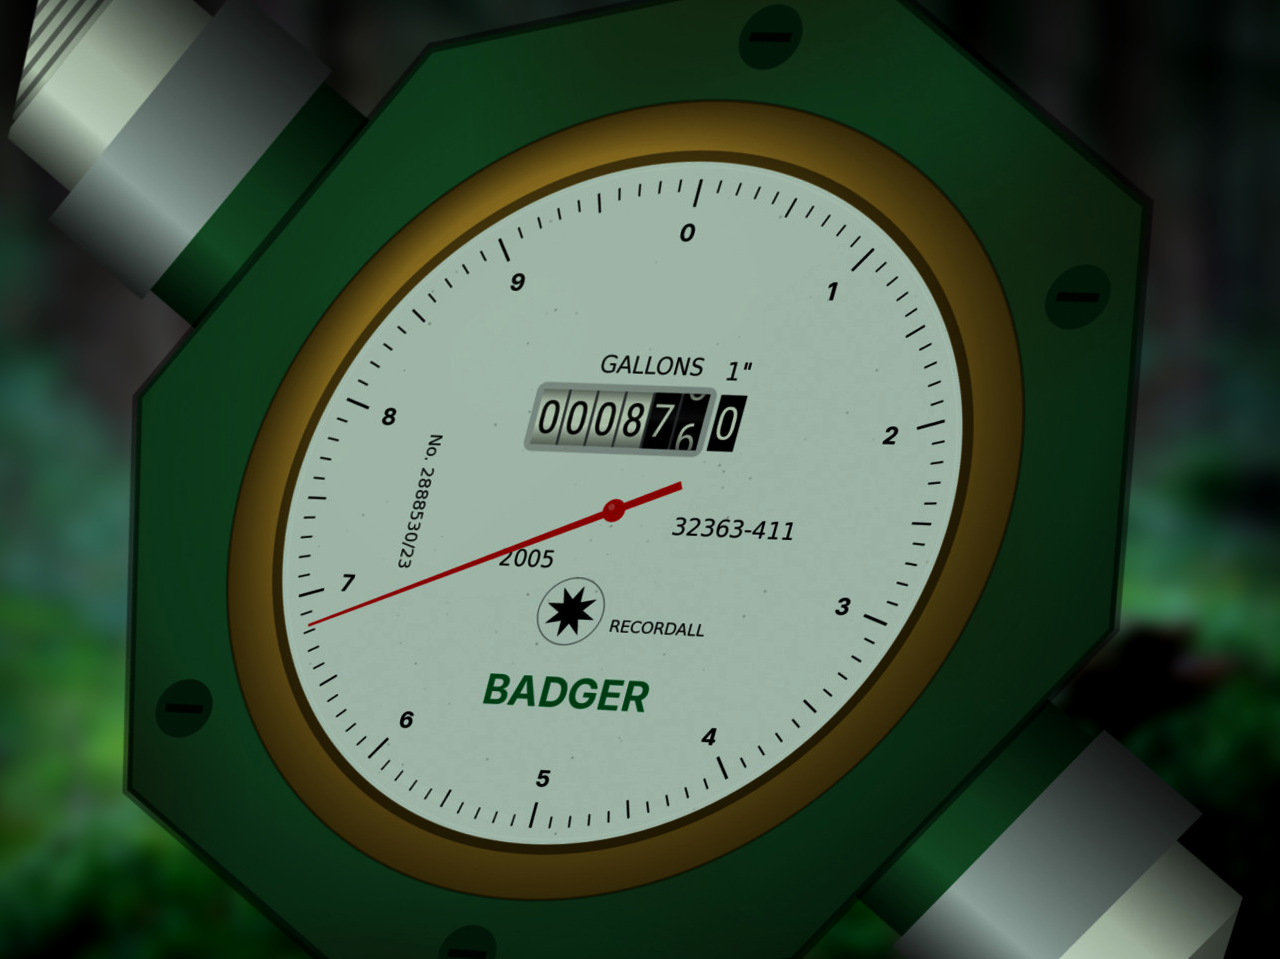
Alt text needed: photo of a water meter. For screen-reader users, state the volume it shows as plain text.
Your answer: 8756.8 gal
